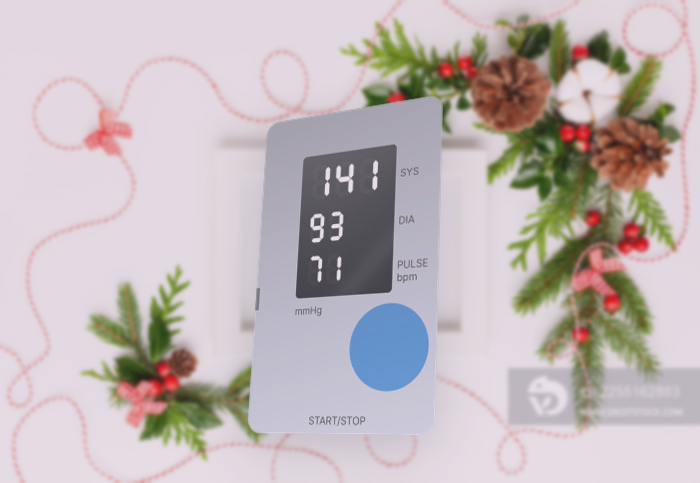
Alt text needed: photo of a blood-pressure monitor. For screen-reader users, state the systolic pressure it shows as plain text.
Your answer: 141 mmHg
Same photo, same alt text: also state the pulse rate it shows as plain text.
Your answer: 71 bpm
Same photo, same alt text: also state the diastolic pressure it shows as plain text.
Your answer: 93 mmHg
